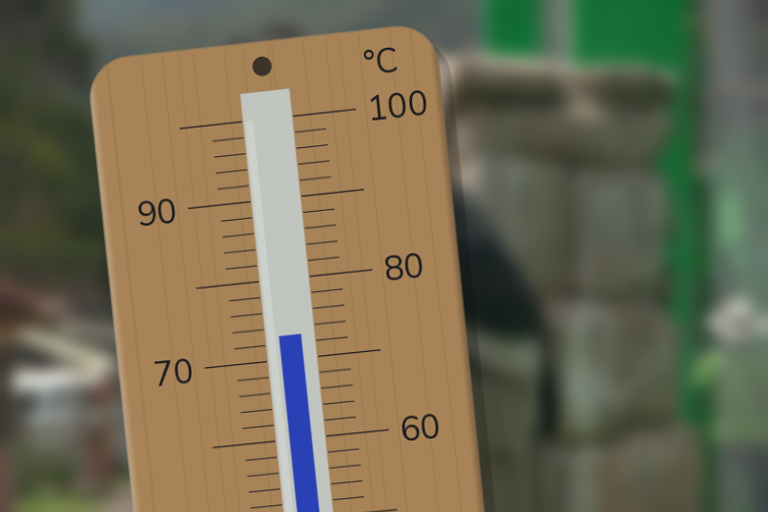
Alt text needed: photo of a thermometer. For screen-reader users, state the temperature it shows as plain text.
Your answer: 73 °C
